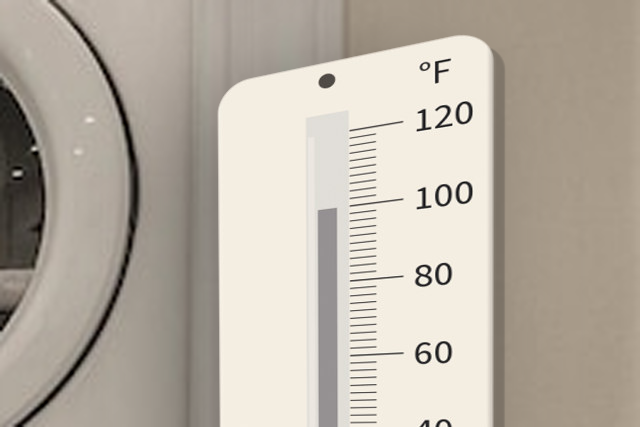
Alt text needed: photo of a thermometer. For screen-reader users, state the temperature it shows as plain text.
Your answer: 100 °F
